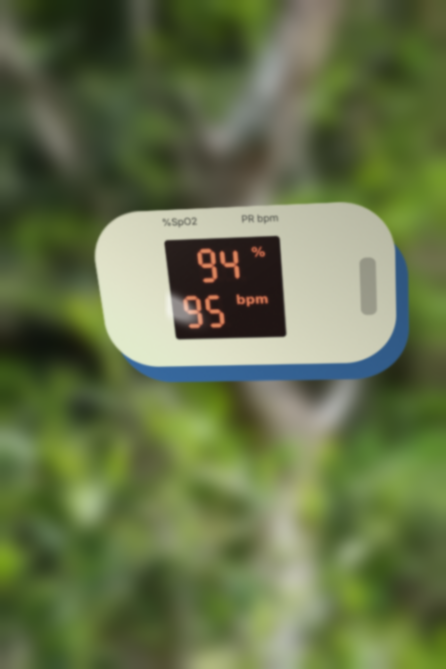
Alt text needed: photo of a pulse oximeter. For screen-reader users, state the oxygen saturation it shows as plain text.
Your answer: 94 %
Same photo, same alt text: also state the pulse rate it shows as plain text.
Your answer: 95 bpm
